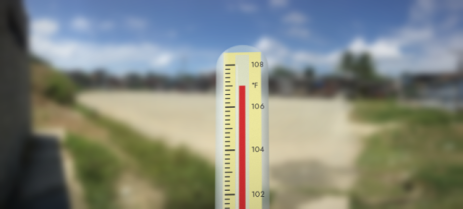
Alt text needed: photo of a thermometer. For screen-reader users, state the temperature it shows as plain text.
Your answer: 107 °F
